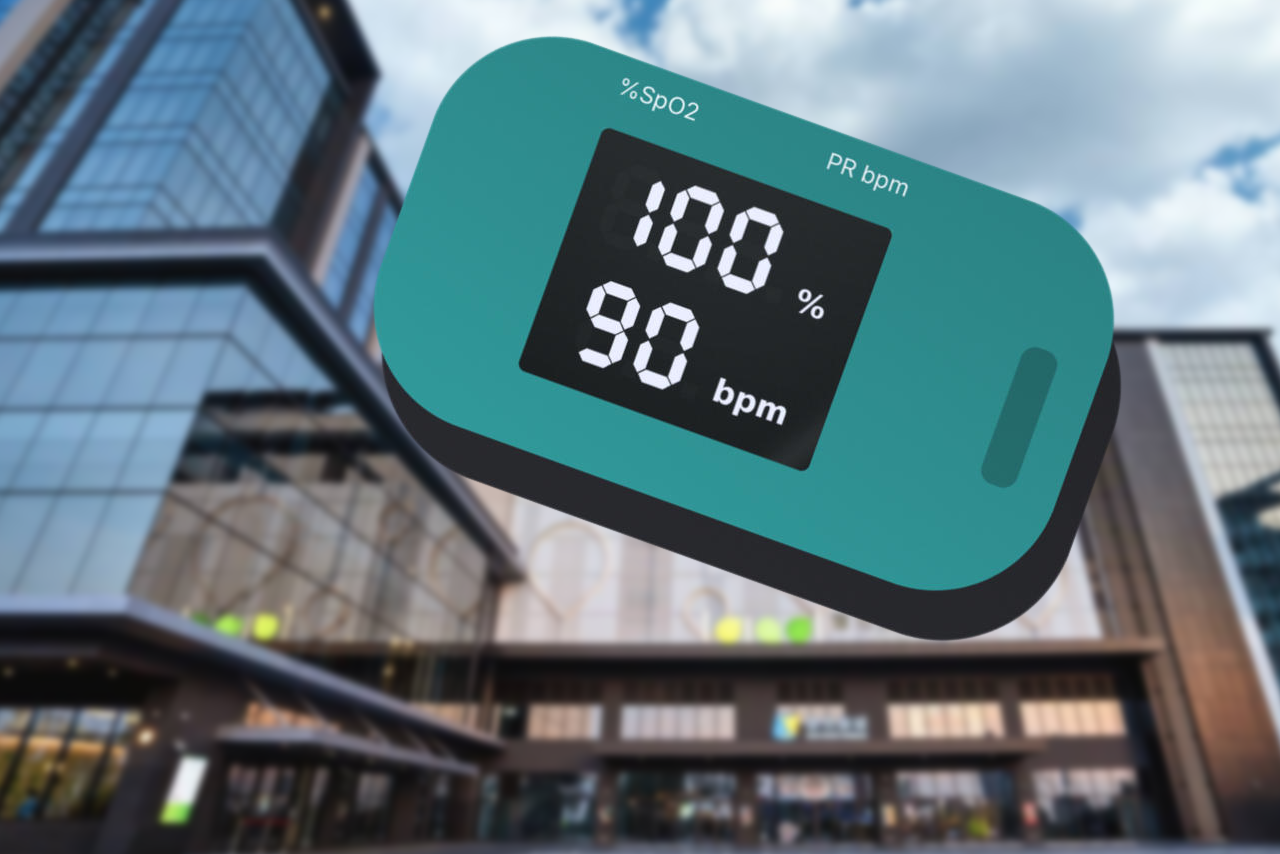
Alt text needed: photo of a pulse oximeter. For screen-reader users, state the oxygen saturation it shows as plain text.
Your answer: 100 %
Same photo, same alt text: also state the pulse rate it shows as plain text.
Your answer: 90 bpm
